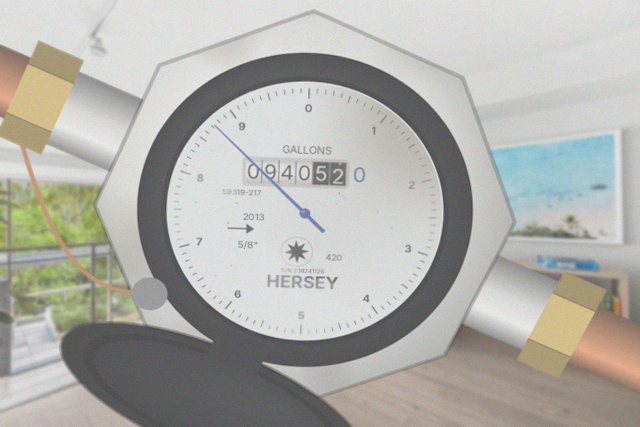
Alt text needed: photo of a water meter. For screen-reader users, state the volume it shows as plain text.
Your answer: 940518.7 gal
